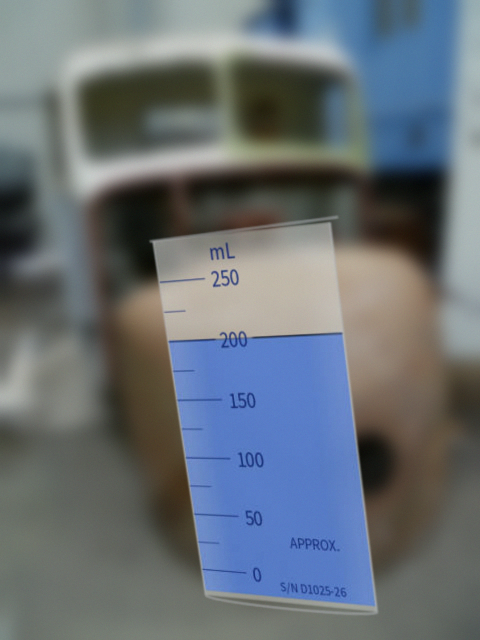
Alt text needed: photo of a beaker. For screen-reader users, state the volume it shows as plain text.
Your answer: 200 mL
